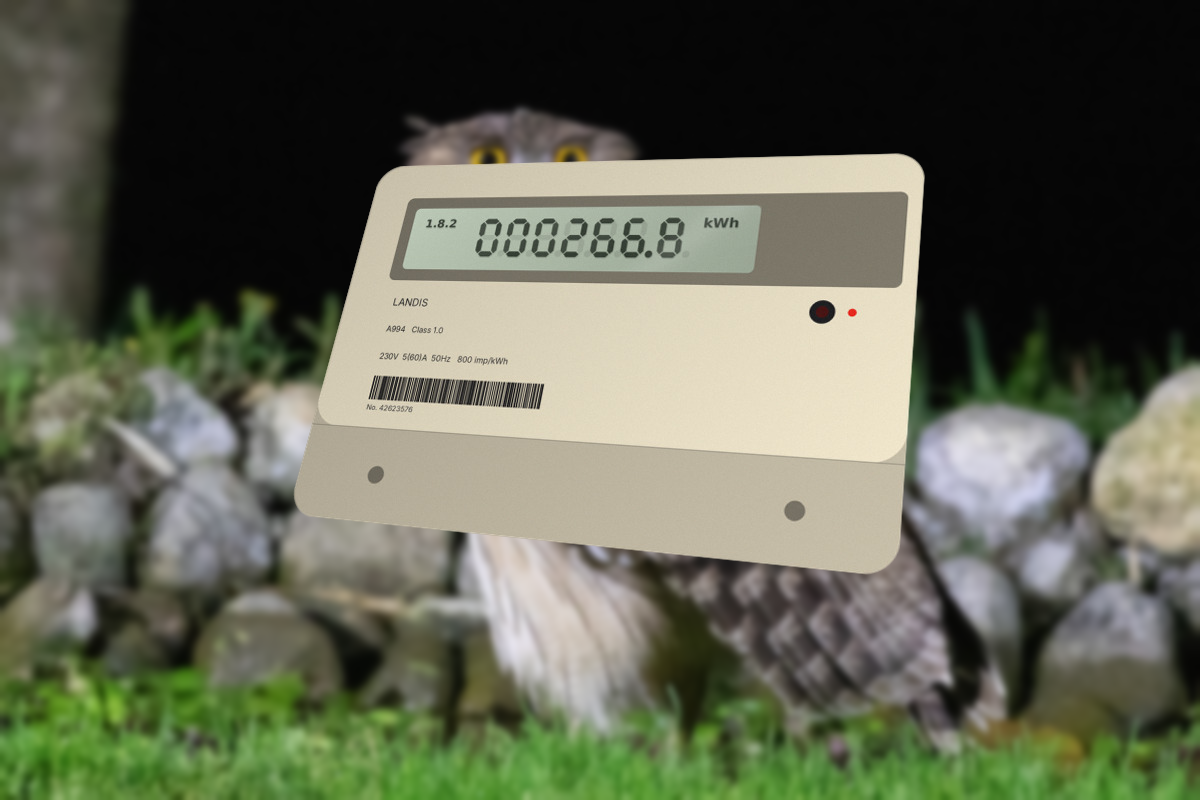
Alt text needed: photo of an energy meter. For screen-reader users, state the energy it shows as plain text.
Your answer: 266.8 kWh
